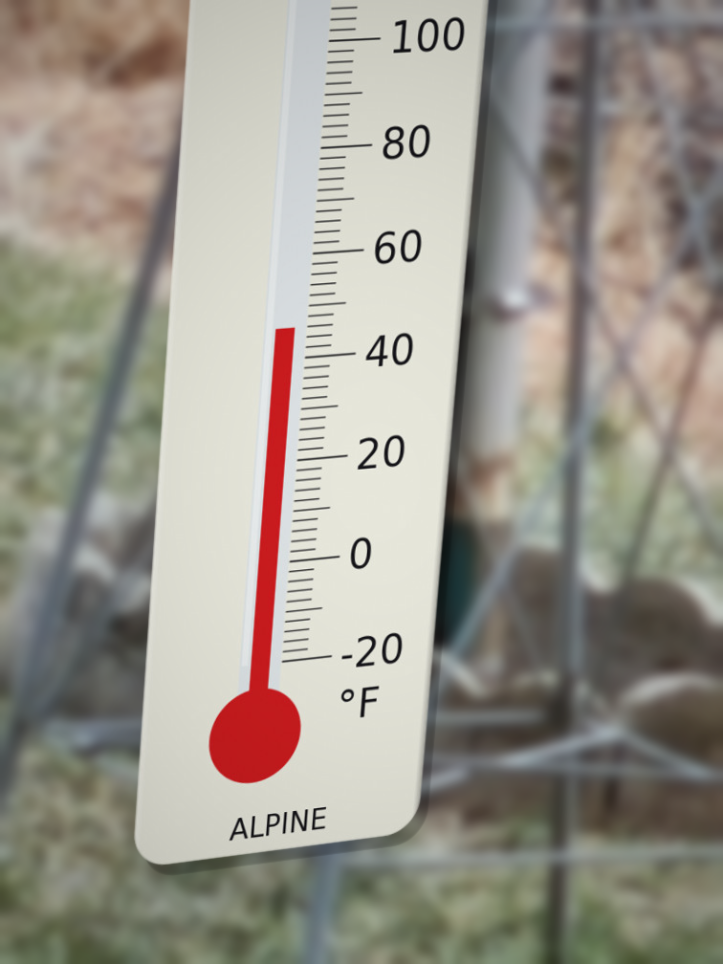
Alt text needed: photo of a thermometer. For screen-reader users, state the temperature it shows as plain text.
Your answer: 46 °F
